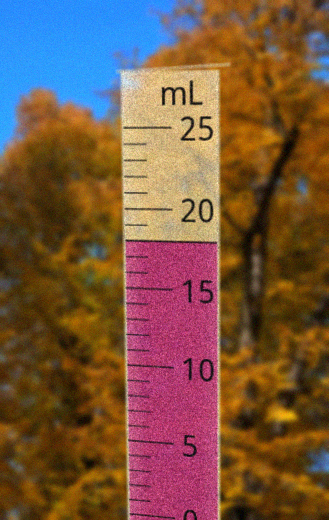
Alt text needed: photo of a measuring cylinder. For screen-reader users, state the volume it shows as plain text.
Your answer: 18 mL
